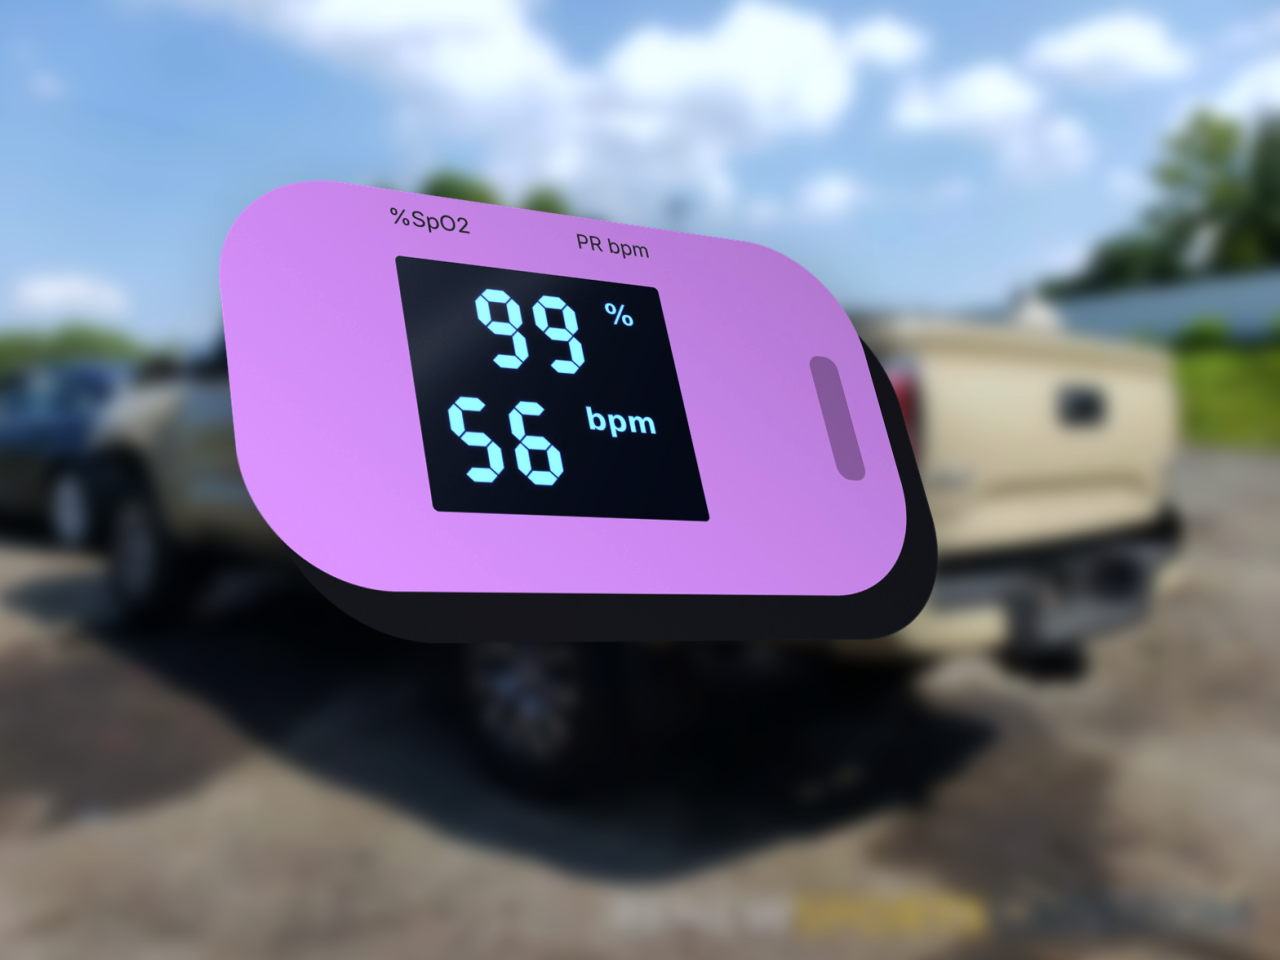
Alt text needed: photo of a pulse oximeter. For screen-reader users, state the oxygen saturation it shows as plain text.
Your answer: 99 %
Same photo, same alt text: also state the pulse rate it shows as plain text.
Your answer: 56 bpm
